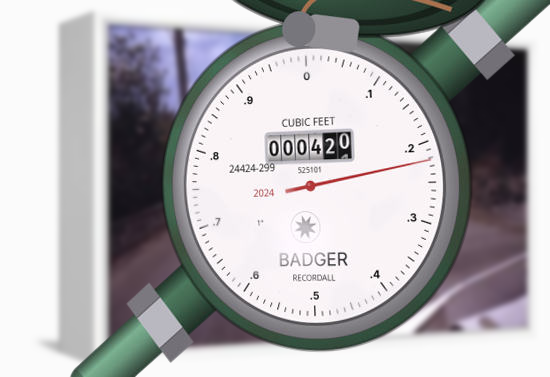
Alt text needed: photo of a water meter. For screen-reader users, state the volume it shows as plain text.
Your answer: 420.22 ft³
